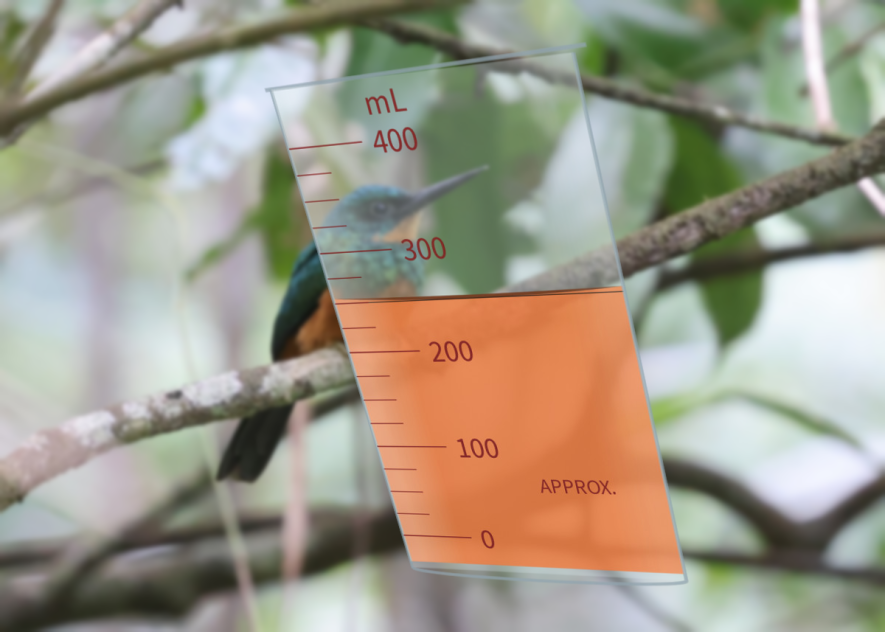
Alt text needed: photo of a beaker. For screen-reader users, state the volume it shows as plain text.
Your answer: 250 mL
